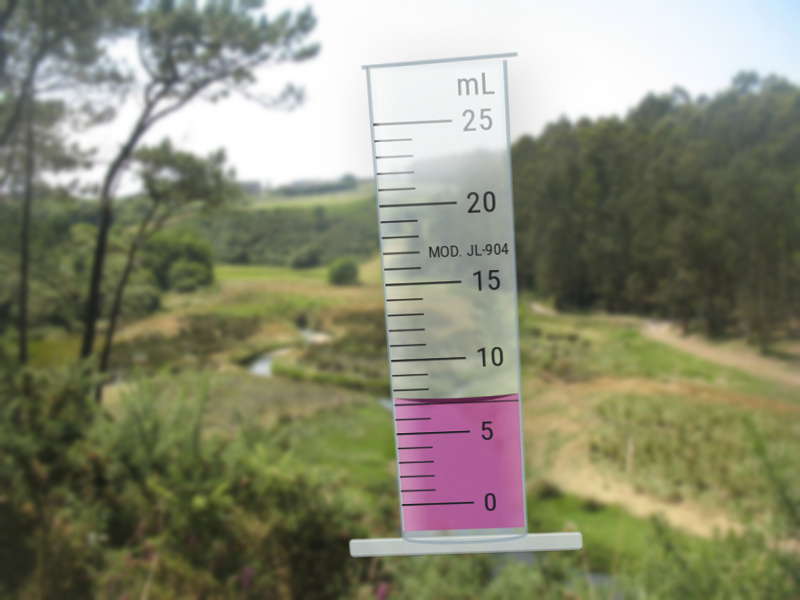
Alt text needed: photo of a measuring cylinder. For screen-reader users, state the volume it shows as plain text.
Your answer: 7 mL
